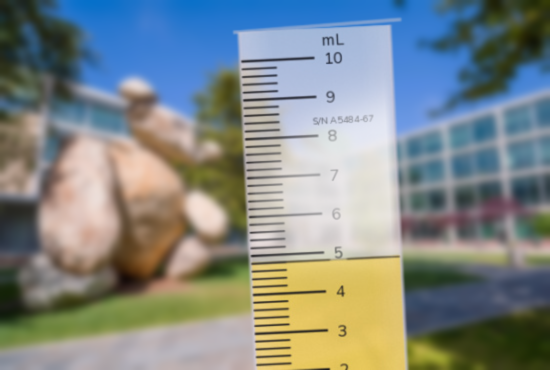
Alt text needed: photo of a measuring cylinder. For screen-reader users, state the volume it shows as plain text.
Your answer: 4.8 mL
